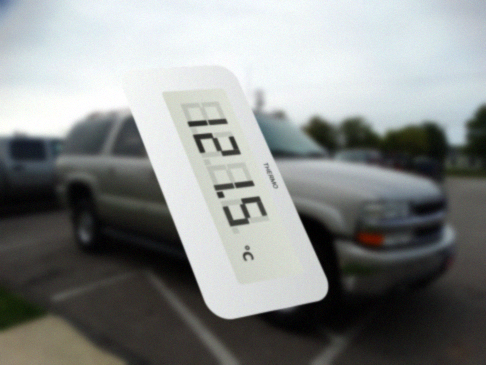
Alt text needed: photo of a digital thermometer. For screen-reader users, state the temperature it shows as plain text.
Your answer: 121.5 °C
